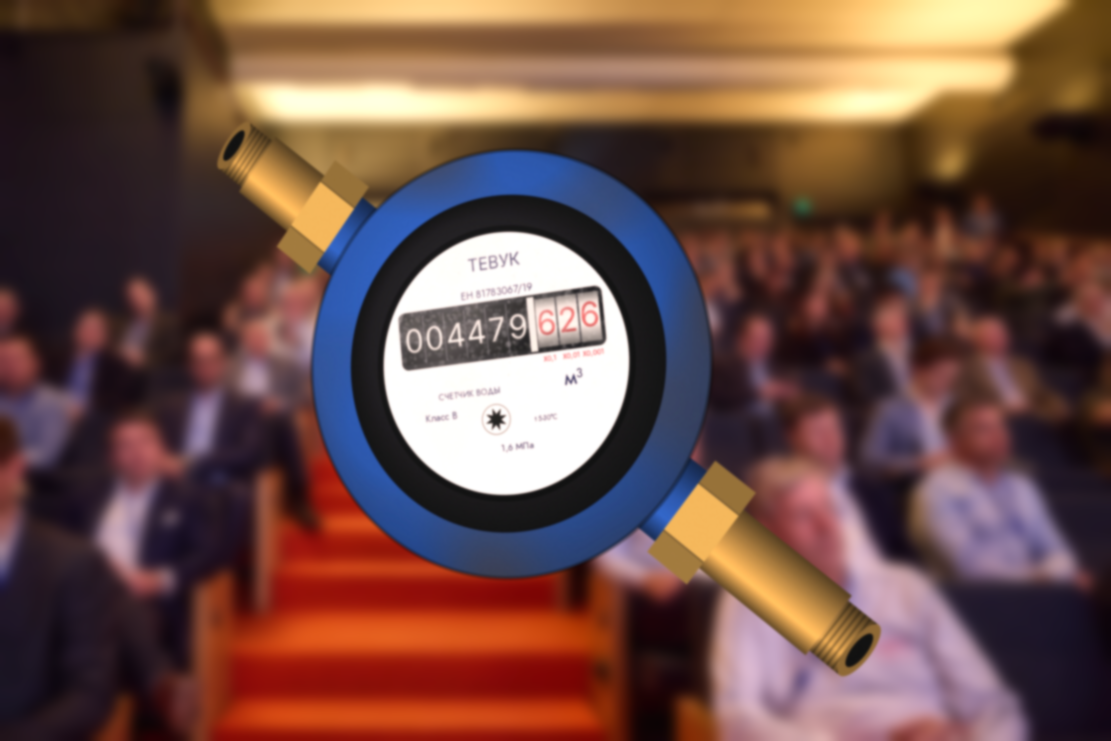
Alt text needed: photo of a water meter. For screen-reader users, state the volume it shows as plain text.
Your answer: 4479.626 m³
